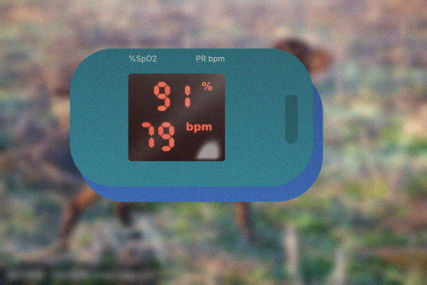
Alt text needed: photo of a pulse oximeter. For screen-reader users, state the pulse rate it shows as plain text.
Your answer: 79 bpm
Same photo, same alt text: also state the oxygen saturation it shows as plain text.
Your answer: 91 %
